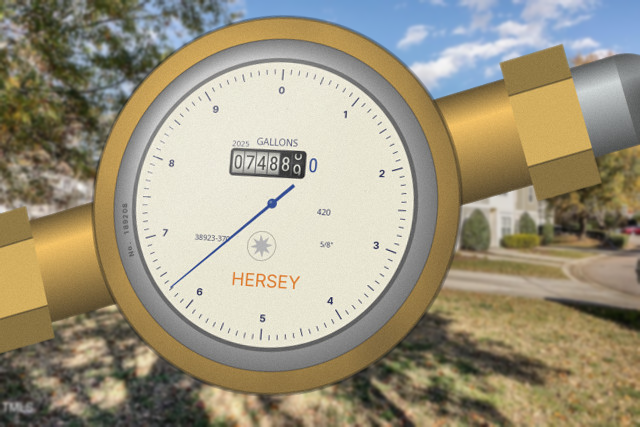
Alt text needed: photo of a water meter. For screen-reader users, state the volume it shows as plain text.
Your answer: 748886.3 gal
